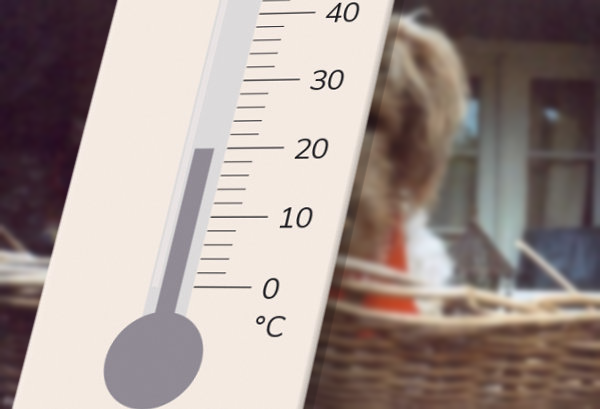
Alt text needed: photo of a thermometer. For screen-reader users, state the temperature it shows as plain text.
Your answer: 20 °C
